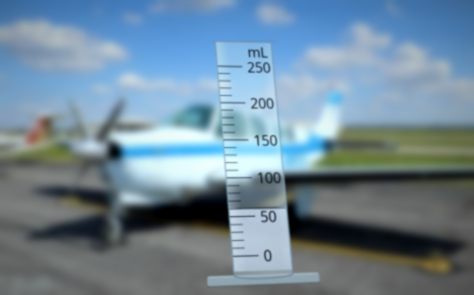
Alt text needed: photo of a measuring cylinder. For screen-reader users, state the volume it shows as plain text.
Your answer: 60 mL
